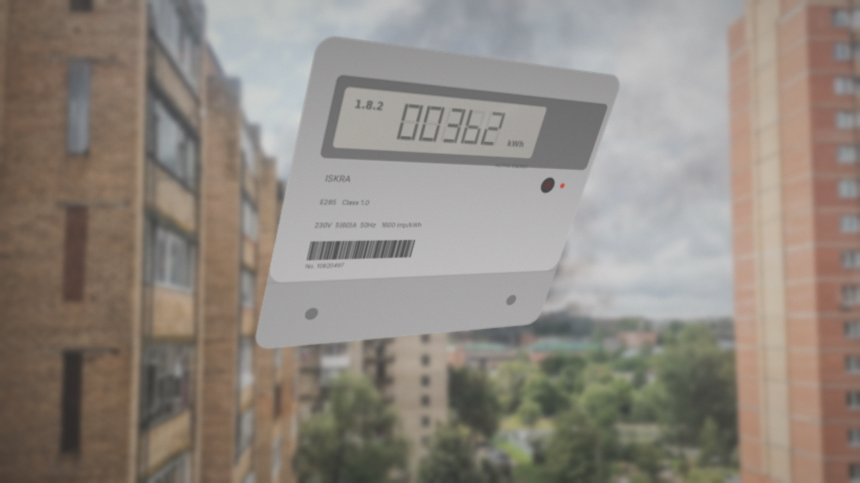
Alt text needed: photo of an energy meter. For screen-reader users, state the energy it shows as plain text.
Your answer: 362 kWh
